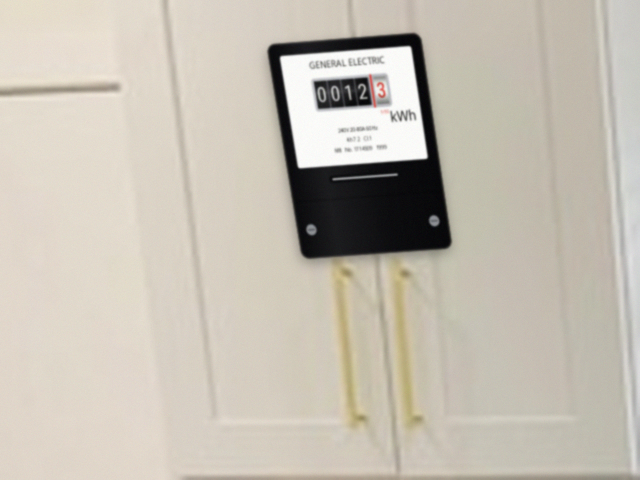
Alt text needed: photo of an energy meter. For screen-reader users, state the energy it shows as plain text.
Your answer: 12.3 kWh
